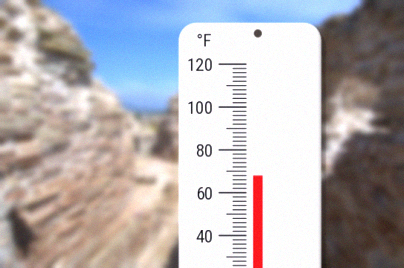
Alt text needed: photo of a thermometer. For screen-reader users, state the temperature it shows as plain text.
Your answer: 68 °F
